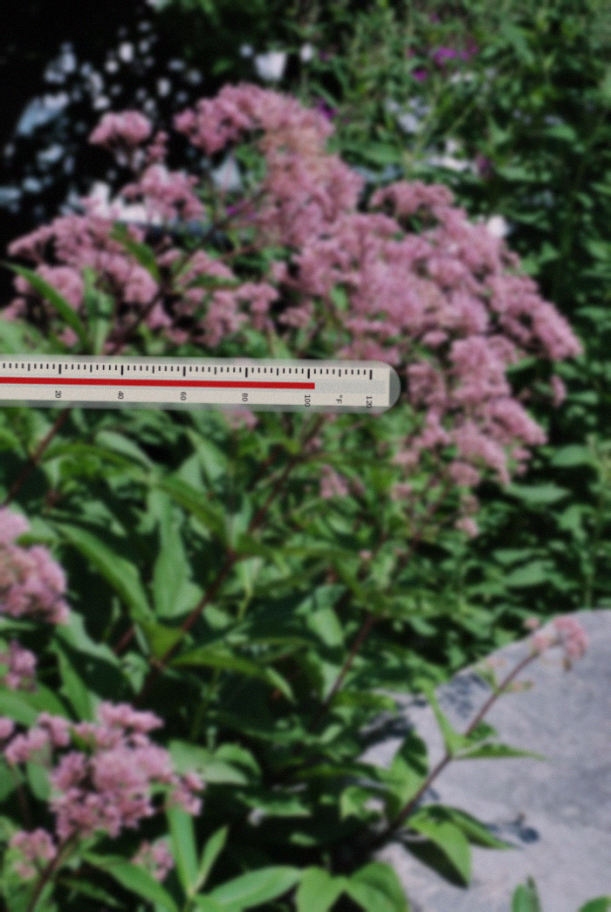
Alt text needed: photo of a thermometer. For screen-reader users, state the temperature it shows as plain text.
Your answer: 102 °F
